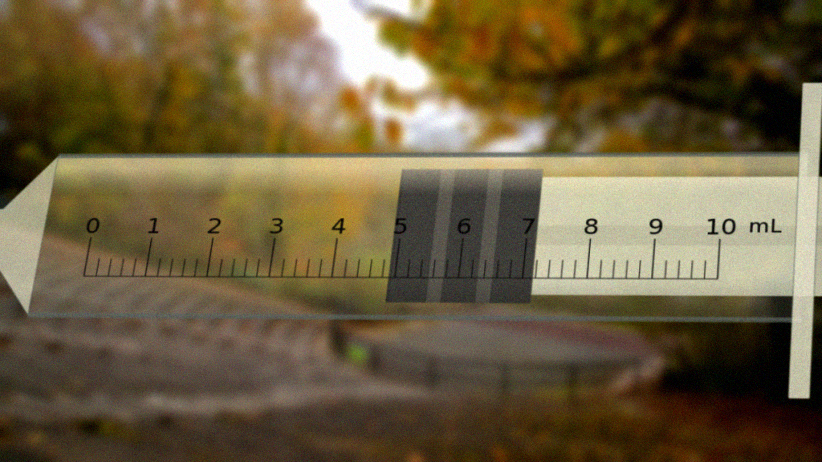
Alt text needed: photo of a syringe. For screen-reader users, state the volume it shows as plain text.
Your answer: 4.9 mL
